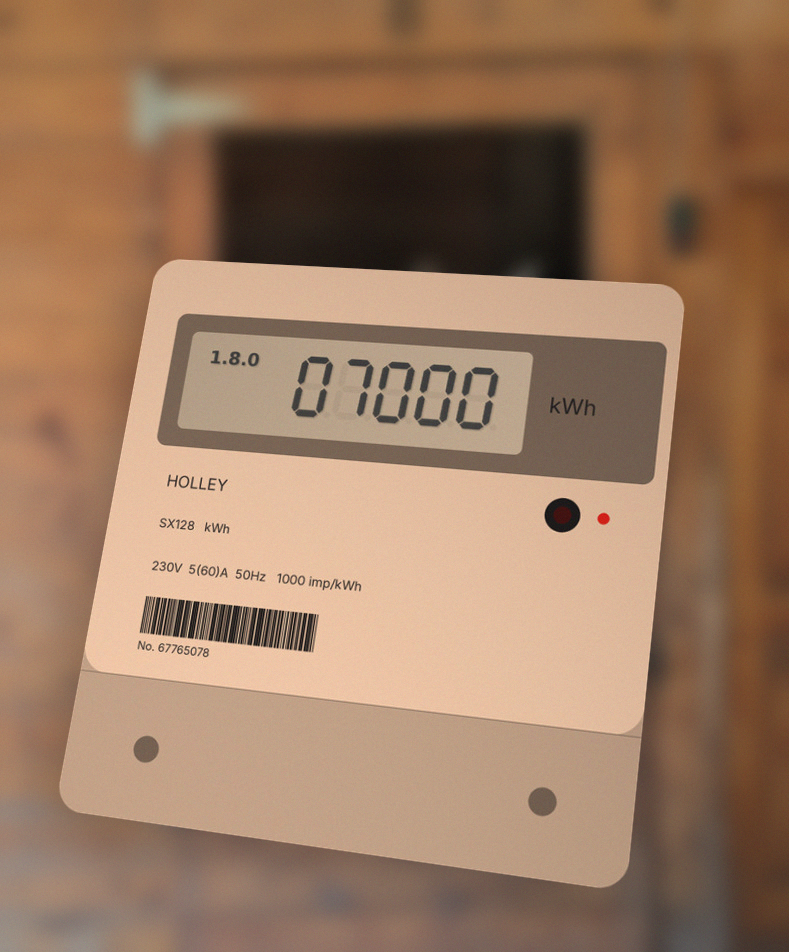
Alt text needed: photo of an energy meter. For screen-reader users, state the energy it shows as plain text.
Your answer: 7000 kWh
